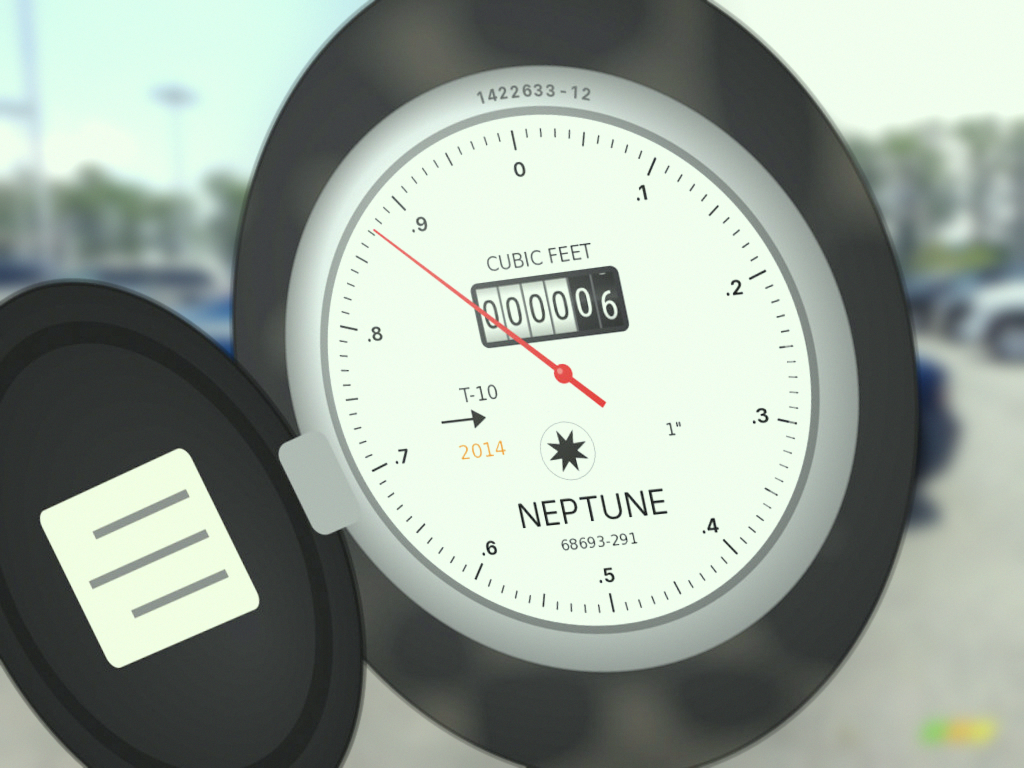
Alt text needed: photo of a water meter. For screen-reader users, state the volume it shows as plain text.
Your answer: 5.87 ft³
